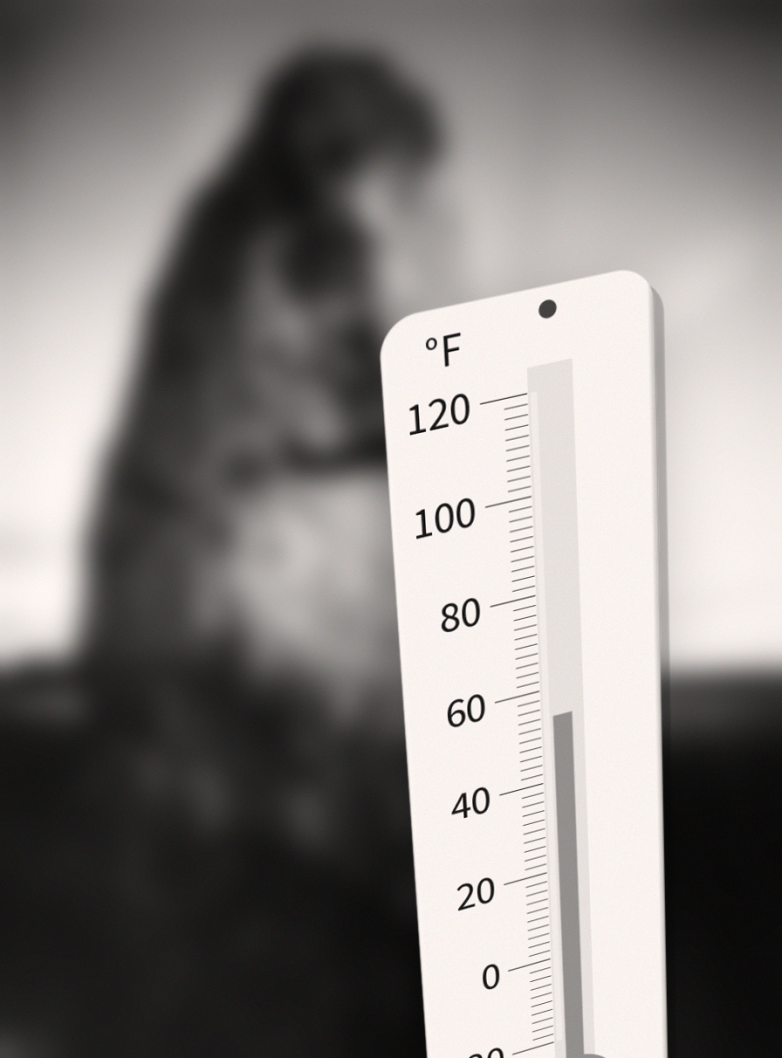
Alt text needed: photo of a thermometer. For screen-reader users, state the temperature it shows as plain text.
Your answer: 54 °F
